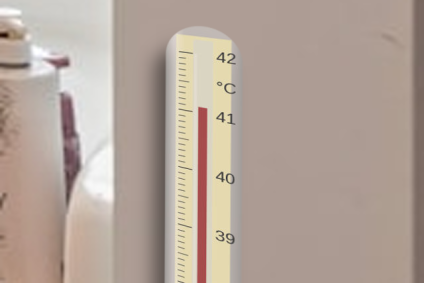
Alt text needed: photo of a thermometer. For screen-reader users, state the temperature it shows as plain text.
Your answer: 41.1 °C
